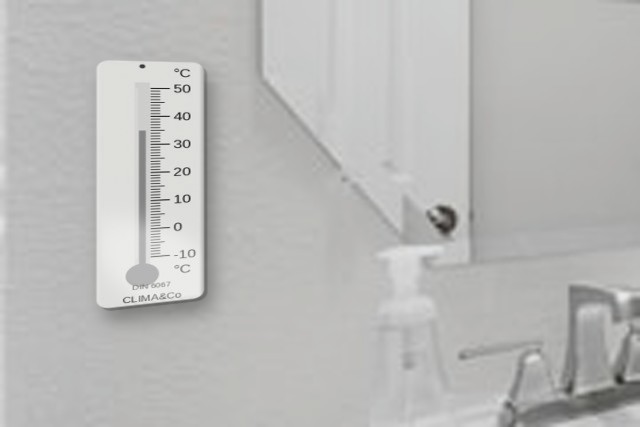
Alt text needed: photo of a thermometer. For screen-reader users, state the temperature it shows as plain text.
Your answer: 35 °C
